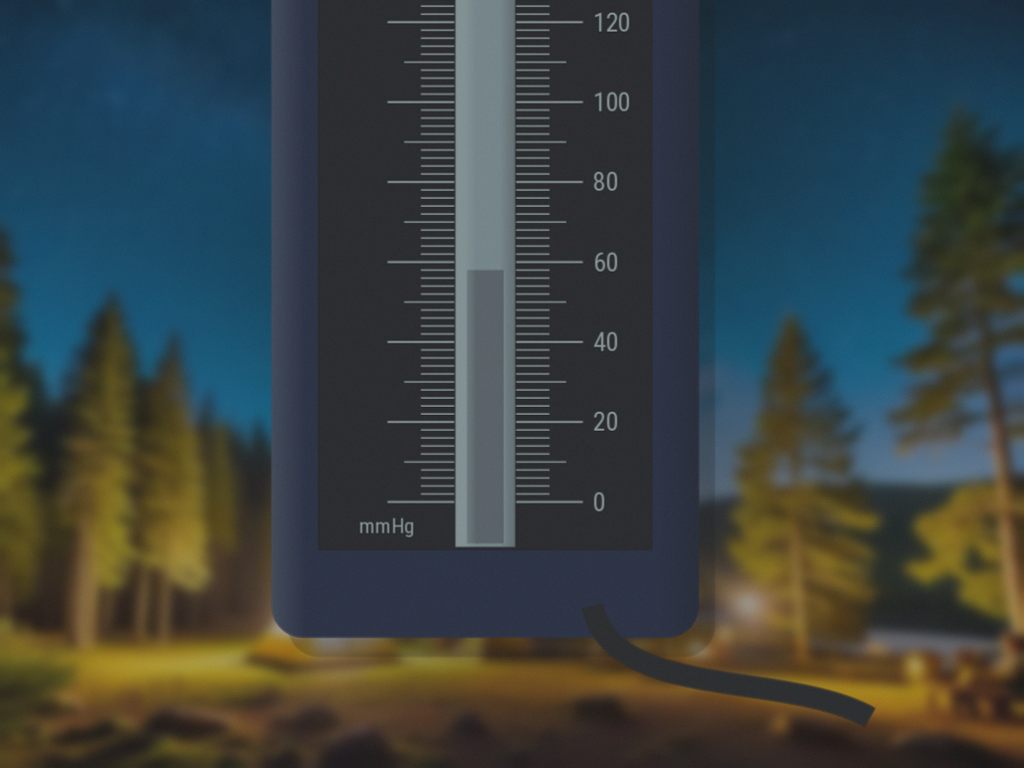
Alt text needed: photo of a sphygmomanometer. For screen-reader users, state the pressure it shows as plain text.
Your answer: 58 mmHg
